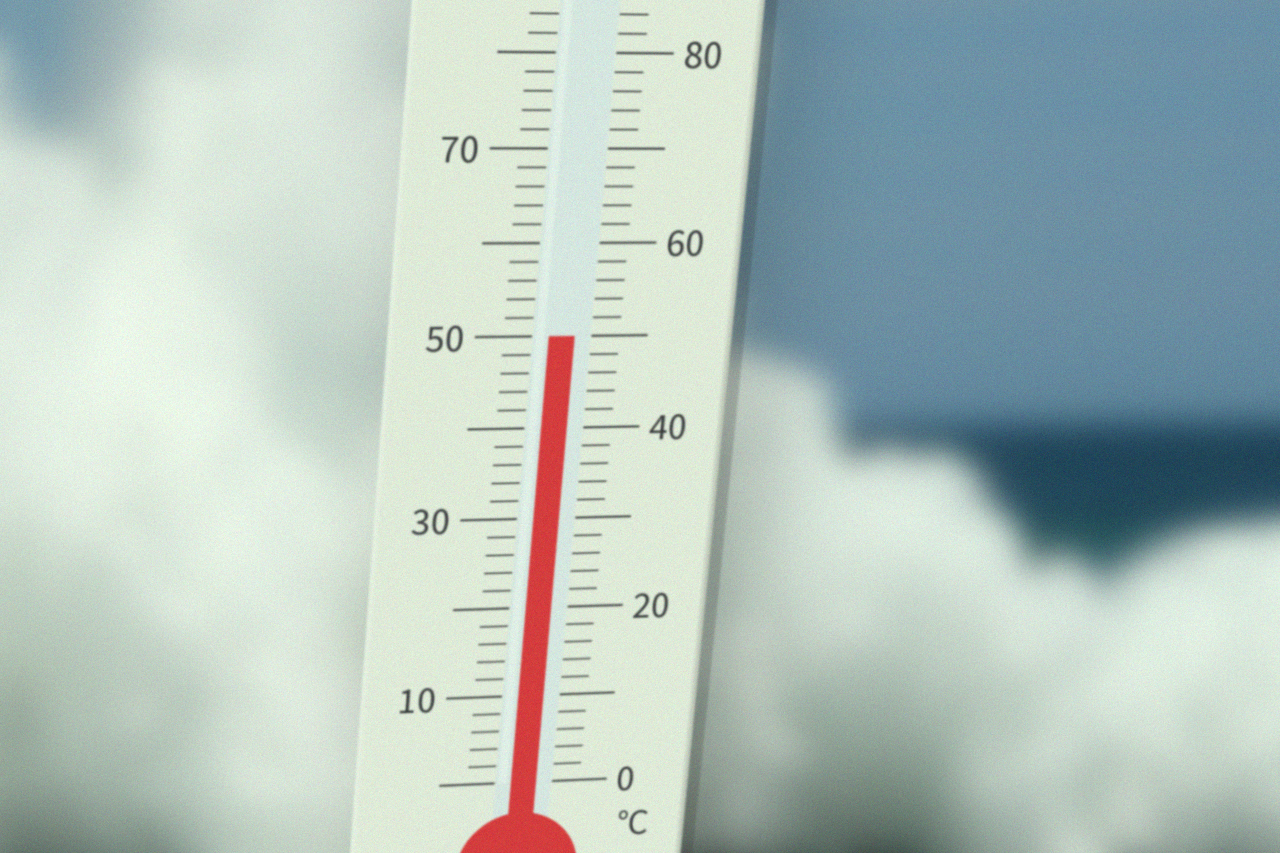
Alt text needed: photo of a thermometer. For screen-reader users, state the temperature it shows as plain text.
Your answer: 50 °C
